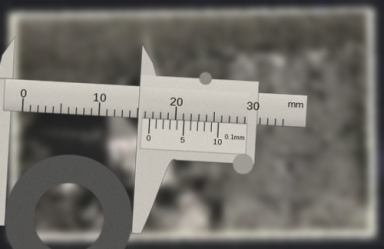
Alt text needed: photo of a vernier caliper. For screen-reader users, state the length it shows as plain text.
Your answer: 16.6 mm
